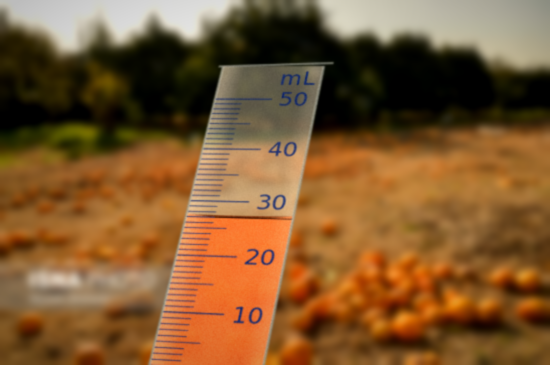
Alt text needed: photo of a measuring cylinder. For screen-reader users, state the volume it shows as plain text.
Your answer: 27 mL
